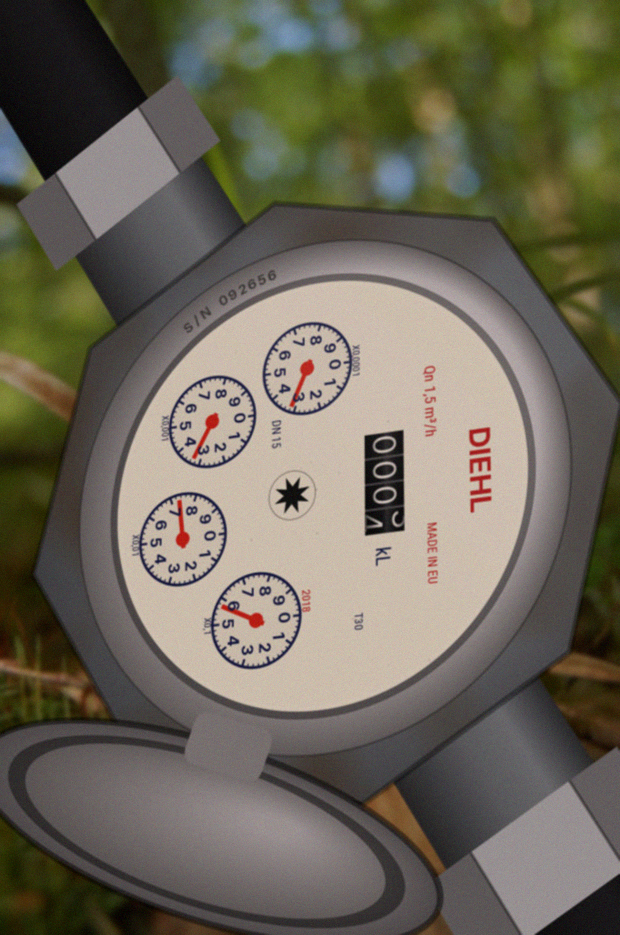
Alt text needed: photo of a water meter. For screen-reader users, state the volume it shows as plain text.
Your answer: 3.5733 kL
